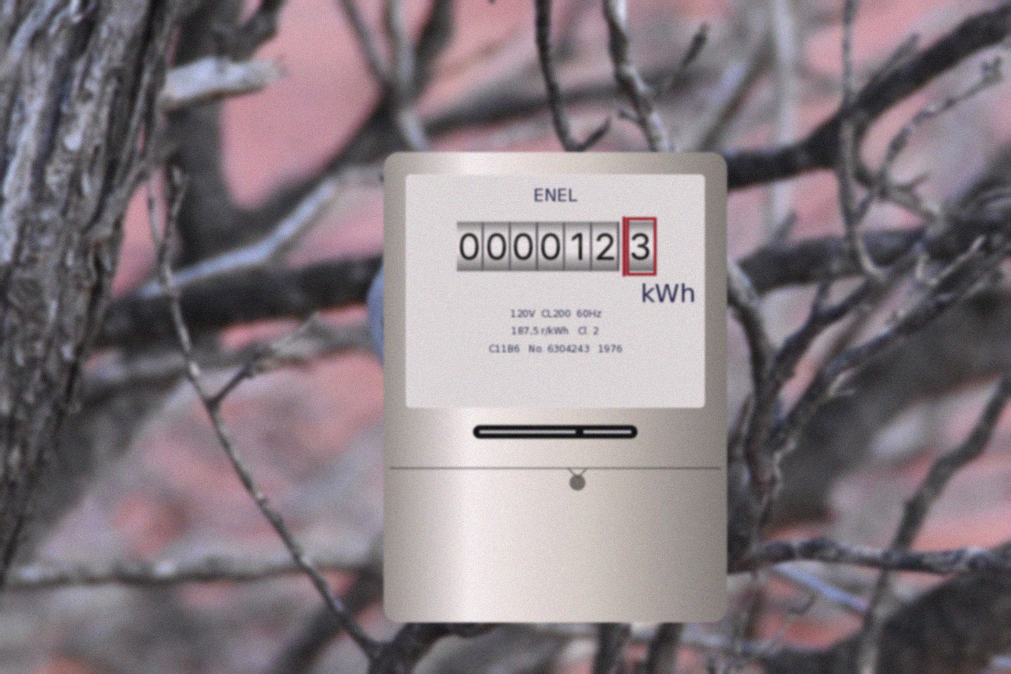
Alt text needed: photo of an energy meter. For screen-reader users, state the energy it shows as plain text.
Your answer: 12.3 kWh
